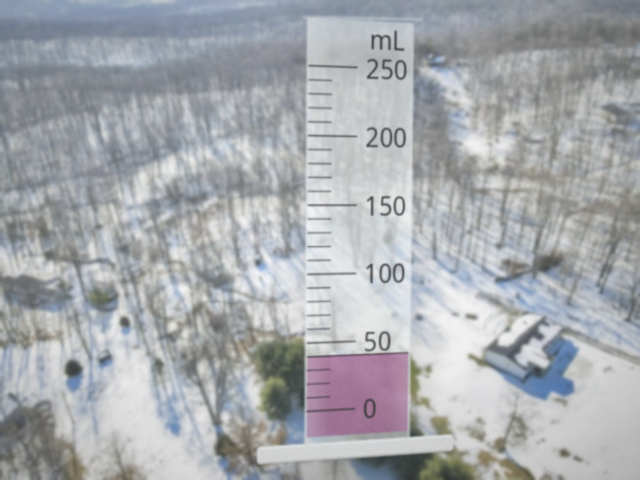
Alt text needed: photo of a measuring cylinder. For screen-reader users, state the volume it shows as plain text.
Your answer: 40 mL
